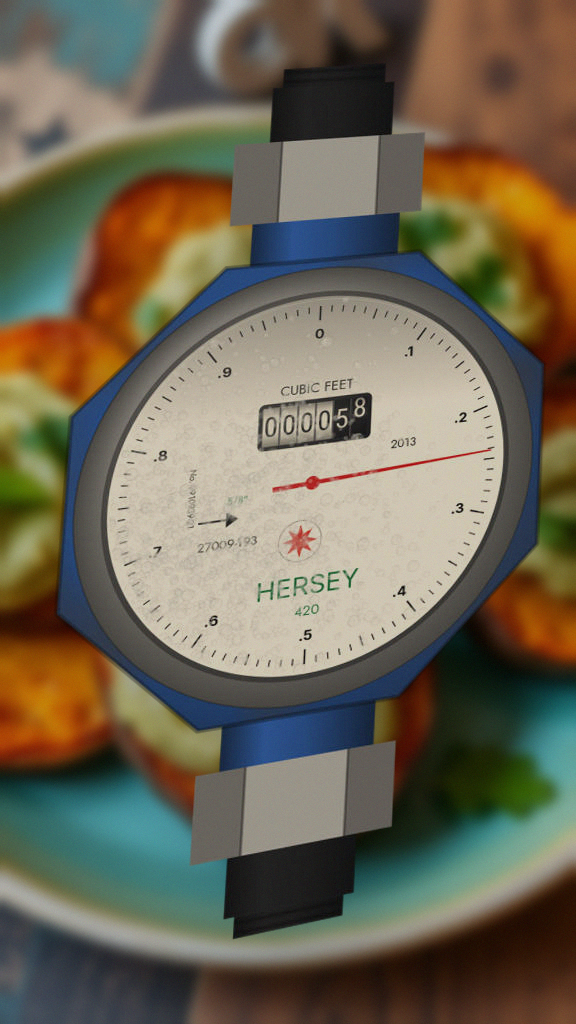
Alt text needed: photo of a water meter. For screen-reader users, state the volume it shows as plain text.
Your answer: 58.24 ft³
